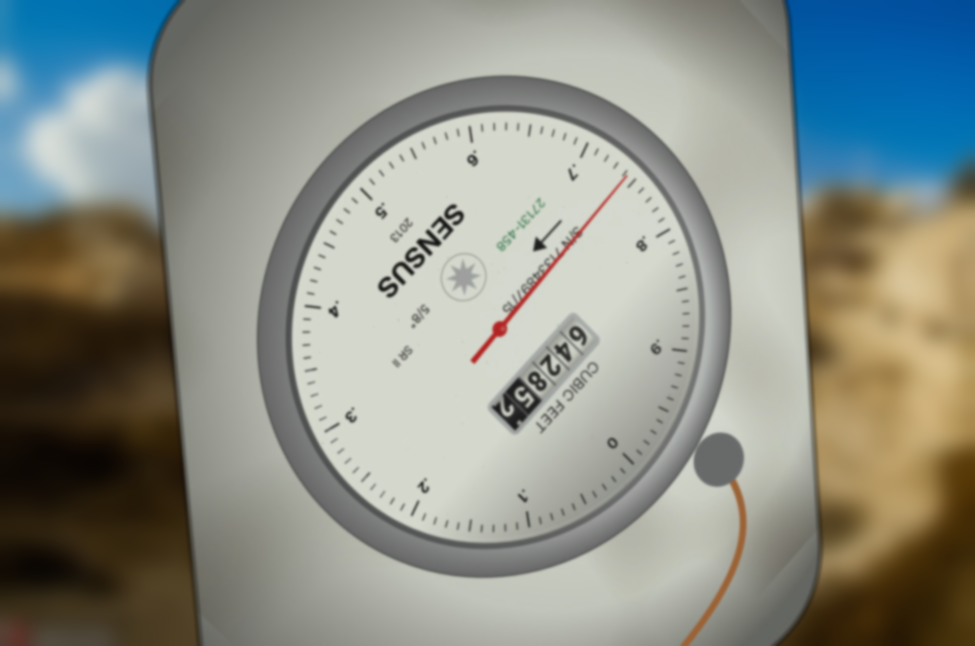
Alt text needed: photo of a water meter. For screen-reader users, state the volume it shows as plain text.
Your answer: 642851.74 ft³
